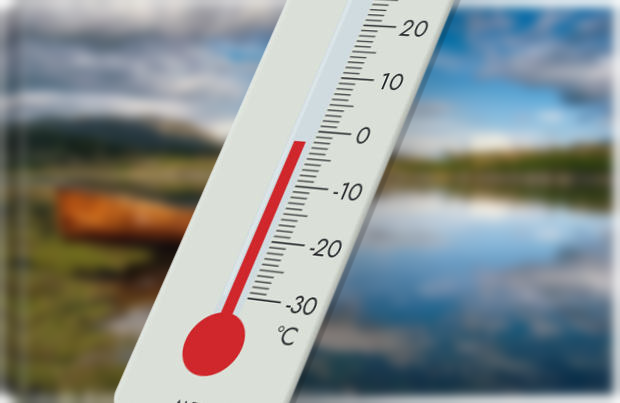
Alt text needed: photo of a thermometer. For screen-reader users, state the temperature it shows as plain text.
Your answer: -2 °C
